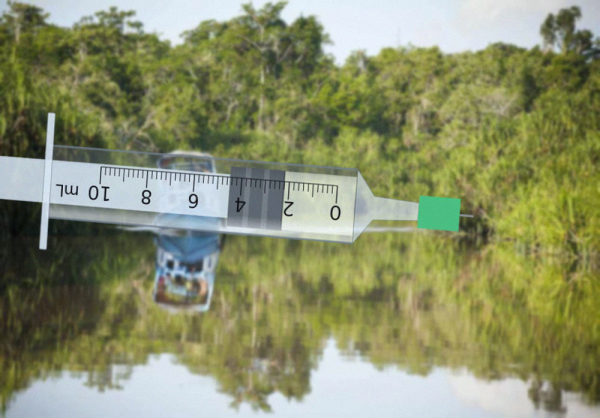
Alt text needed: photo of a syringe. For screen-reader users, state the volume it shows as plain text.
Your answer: 2.2 mL
